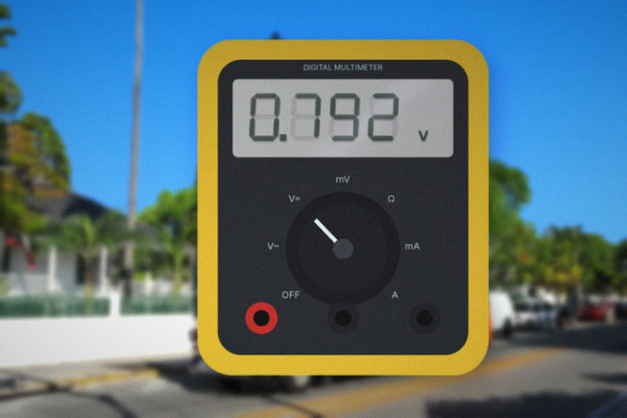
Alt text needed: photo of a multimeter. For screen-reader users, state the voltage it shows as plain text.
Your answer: 0.792 V
